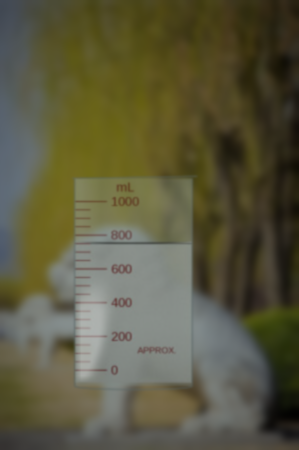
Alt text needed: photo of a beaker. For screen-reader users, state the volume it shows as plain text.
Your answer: 750 mL
